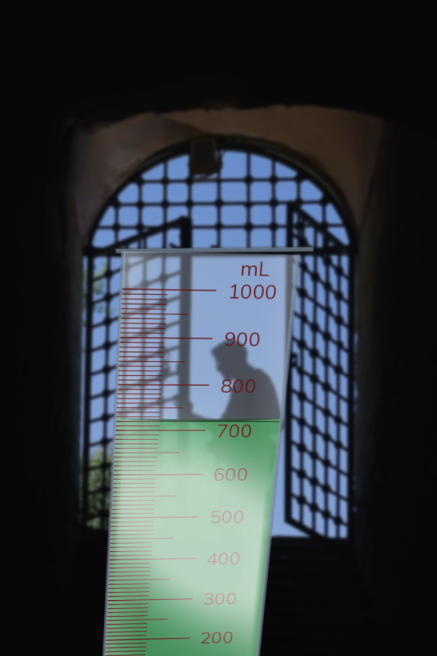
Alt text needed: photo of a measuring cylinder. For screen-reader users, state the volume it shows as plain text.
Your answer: 720 mL
